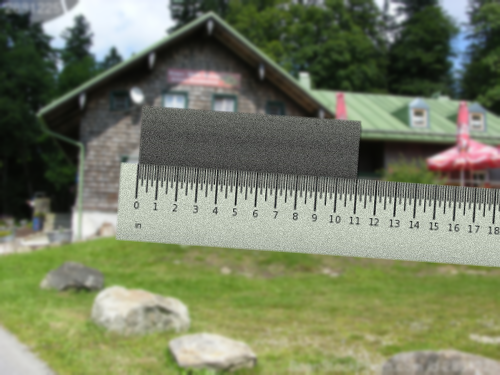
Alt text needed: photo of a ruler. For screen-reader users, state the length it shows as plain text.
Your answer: 11 in
